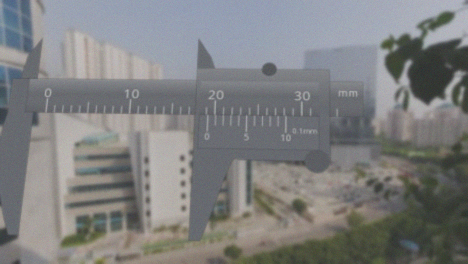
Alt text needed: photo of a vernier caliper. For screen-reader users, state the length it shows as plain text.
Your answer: 19.2 mm
